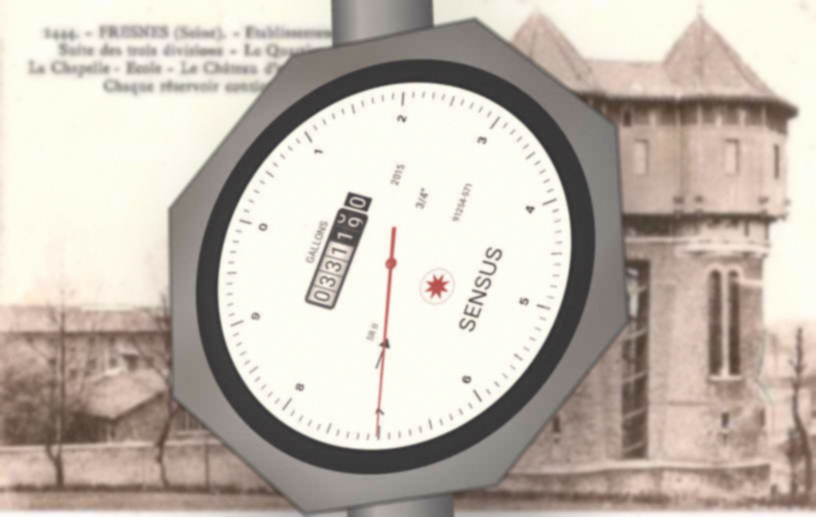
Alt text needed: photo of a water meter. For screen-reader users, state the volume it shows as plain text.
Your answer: 331187.0 gal
